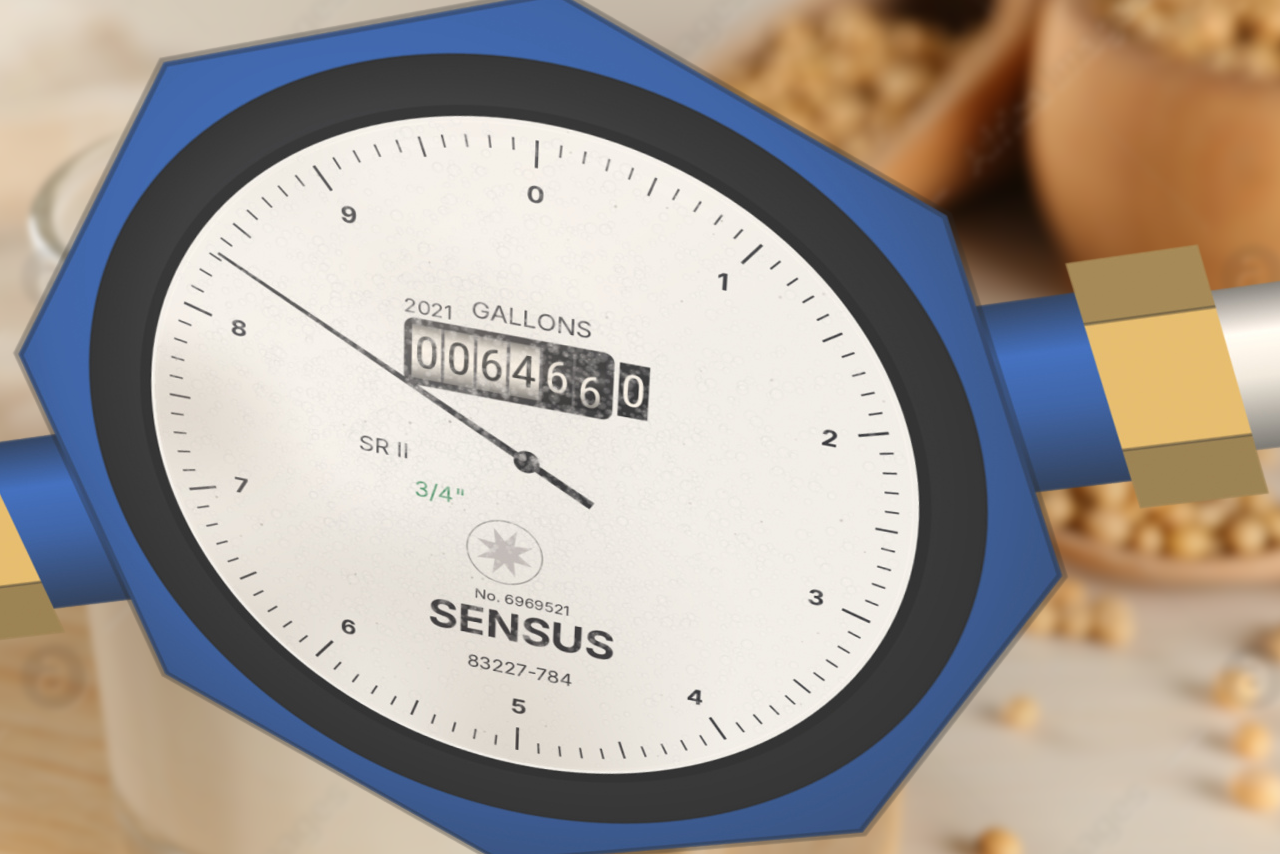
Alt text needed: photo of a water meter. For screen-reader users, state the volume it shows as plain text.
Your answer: 64658.3 gal
